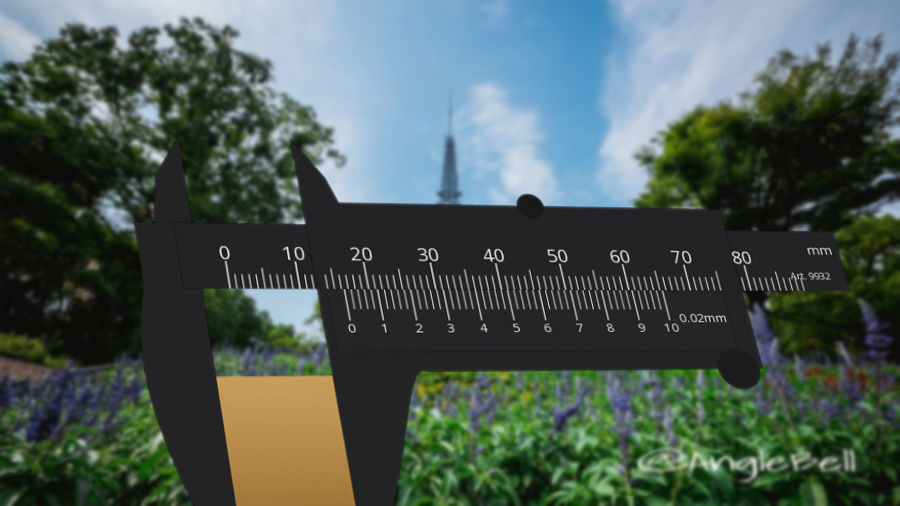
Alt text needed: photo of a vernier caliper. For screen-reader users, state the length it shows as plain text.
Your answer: 16.4 mm
